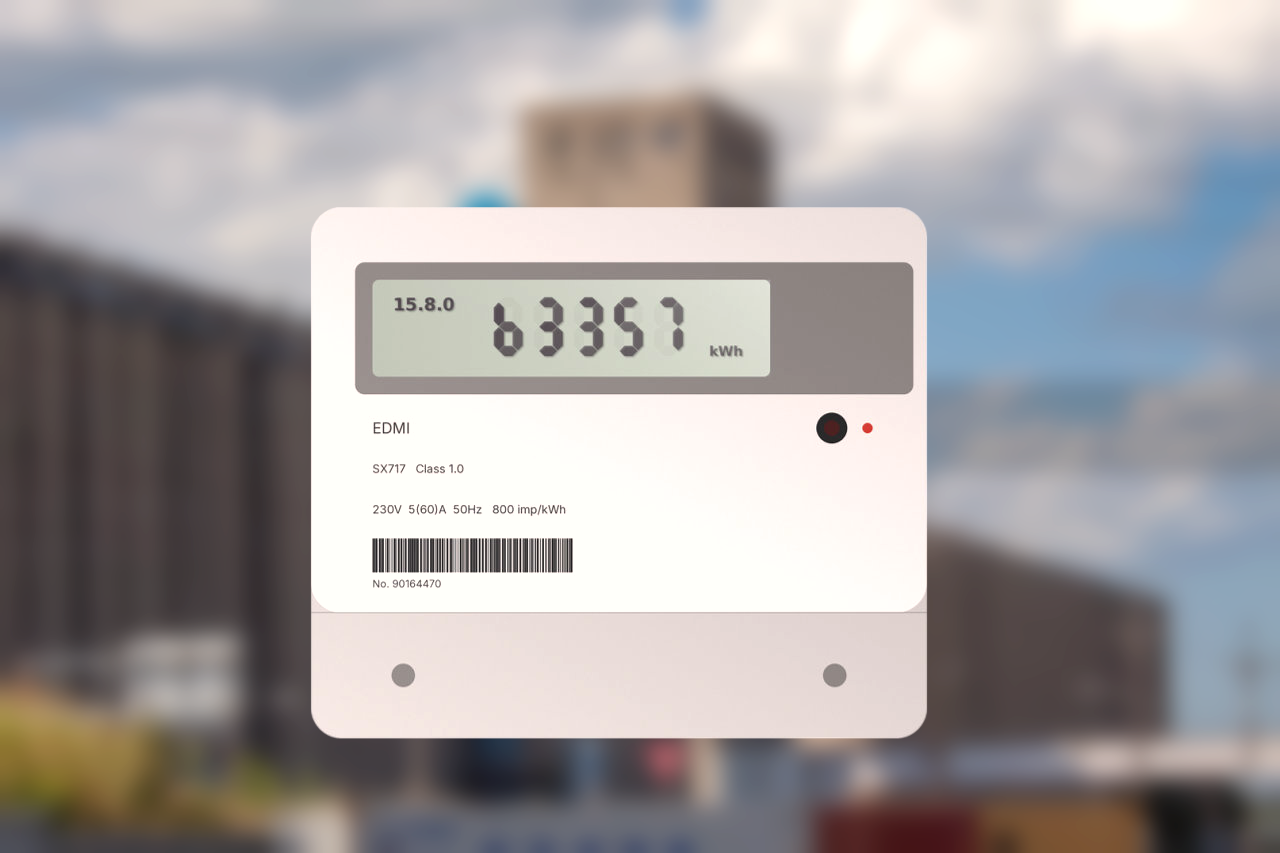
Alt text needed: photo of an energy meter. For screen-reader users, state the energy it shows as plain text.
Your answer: 63357 kWh
